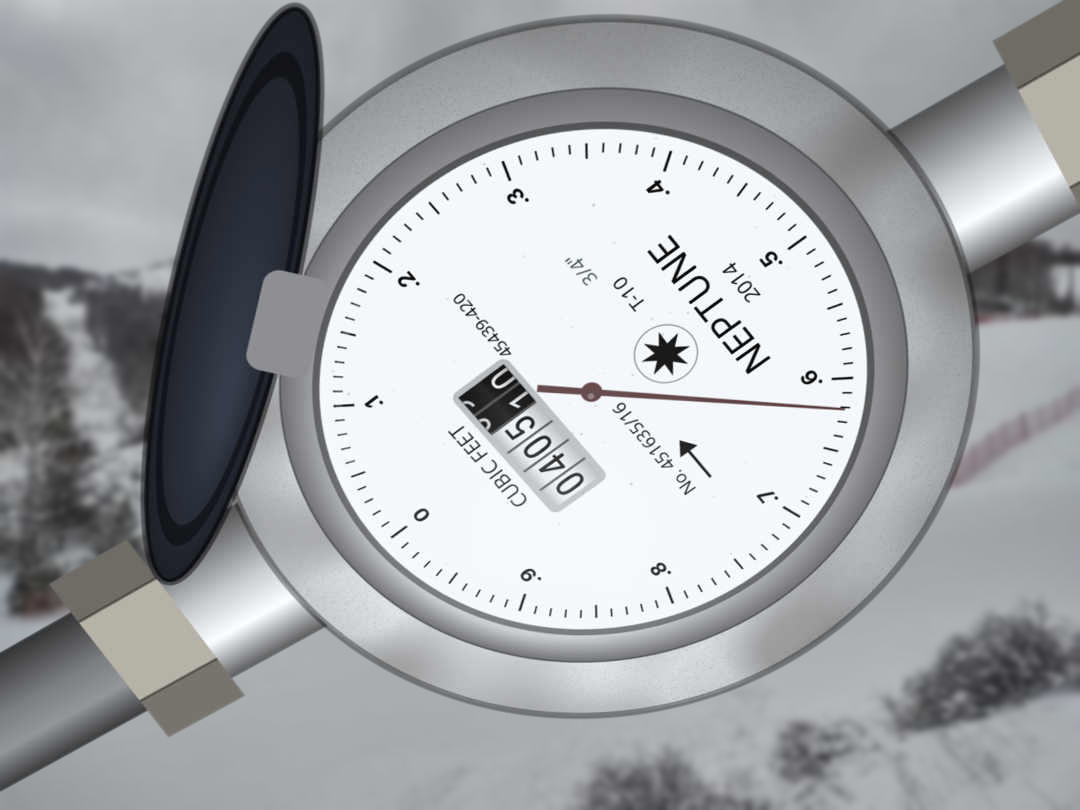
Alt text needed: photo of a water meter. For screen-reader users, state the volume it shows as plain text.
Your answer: 40509.62 ft³
